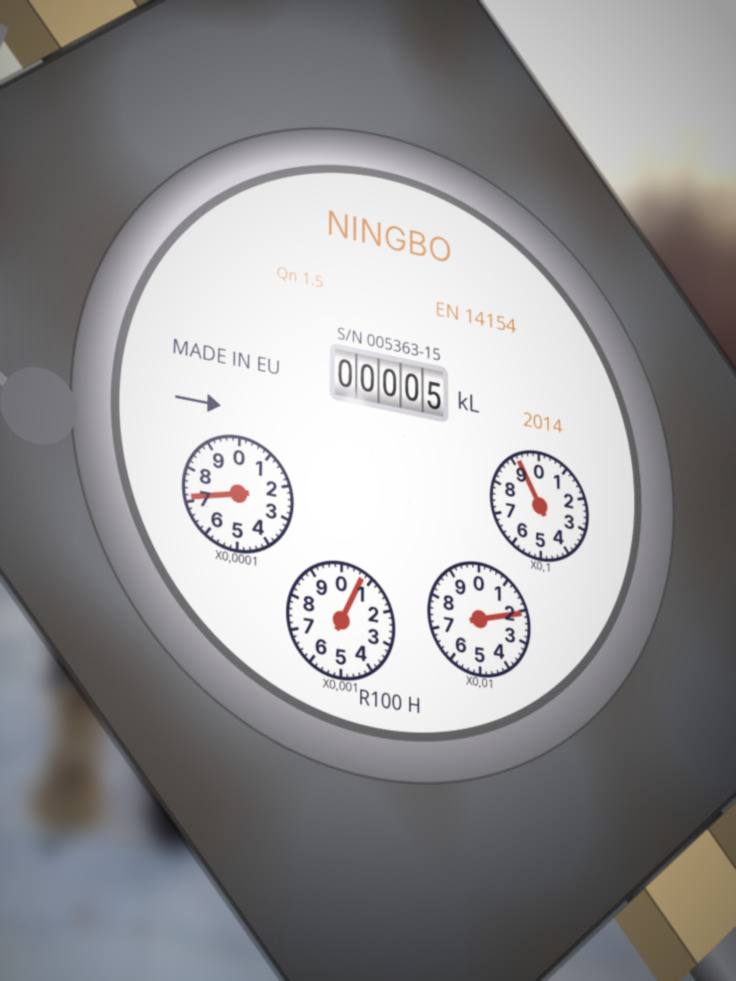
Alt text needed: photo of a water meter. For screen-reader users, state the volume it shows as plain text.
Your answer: 4.9207 kL
